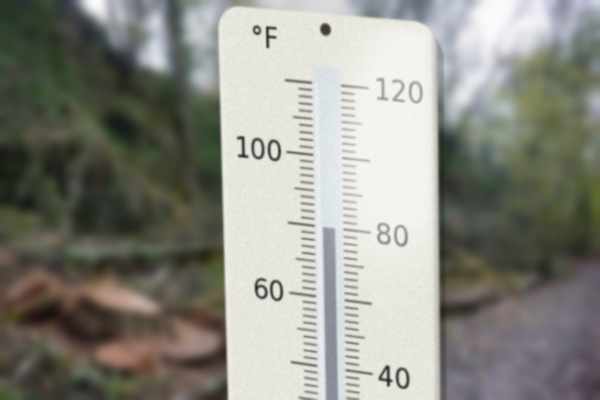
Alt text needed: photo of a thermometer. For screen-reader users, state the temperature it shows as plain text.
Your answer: 80 °F
